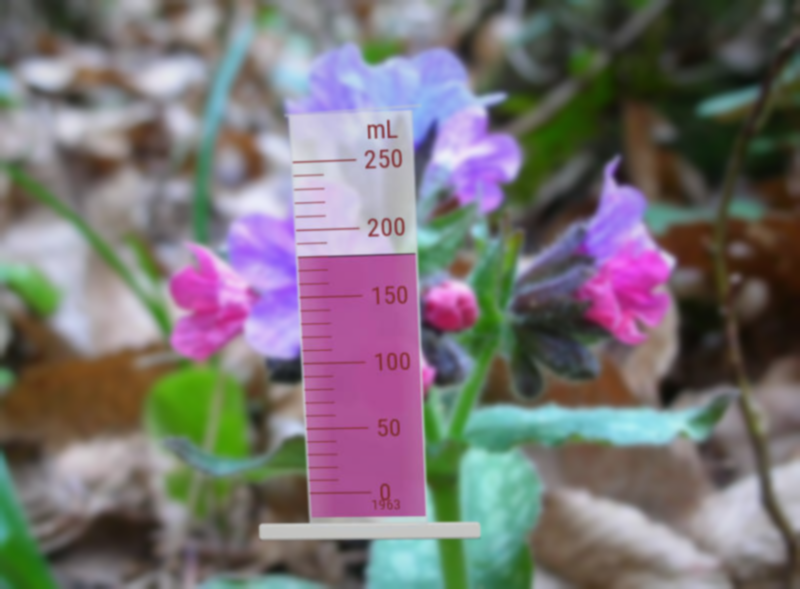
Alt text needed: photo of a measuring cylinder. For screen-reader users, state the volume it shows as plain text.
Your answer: 180 mL
